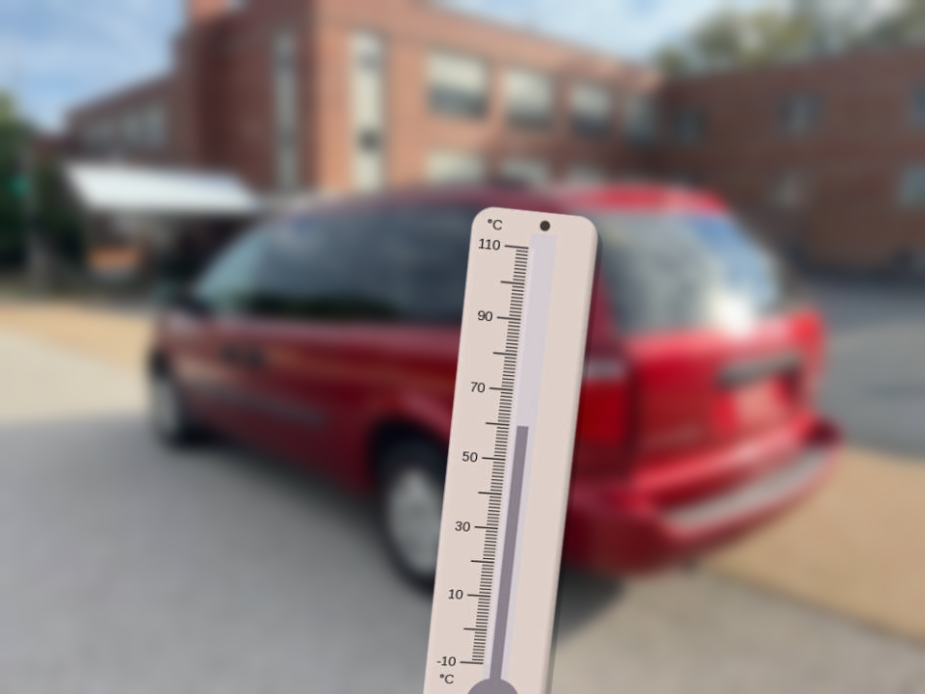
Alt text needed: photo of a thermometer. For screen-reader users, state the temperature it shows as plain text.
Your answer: 60 °C
